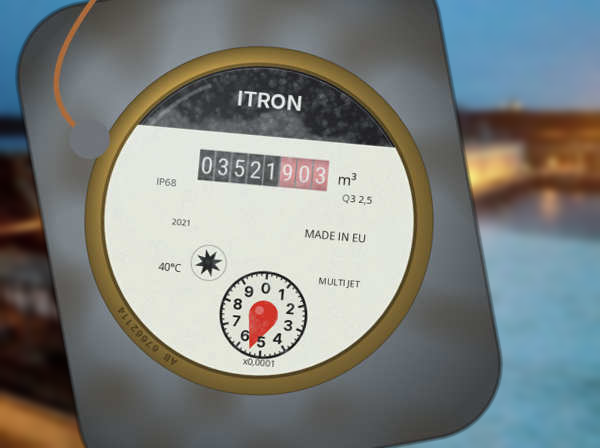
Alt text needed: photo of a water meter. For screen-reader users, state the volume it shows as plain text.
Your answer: 3521.9035 m³
